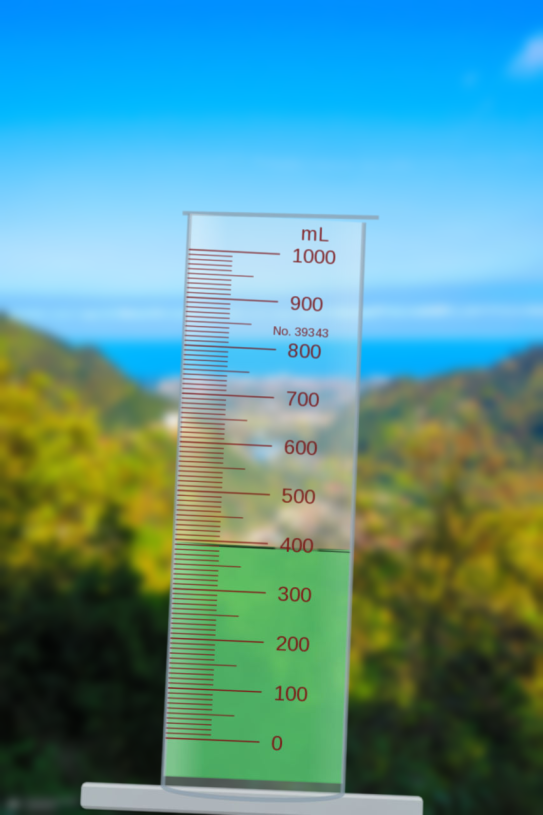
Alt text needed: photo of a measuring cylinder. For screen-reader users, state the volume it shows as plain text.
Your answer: 390 mL
